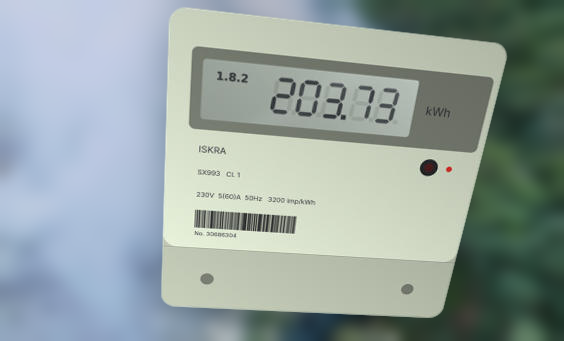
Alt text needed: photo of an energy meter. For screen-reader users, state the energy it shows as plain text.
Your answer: 203.73 kWh
